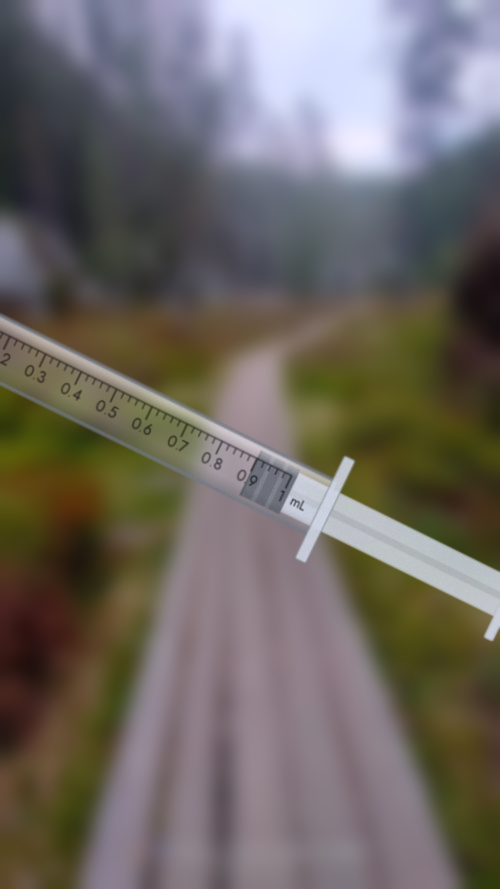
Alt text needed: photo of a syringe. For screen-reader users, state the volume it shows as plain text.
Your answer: 0.9 mL
